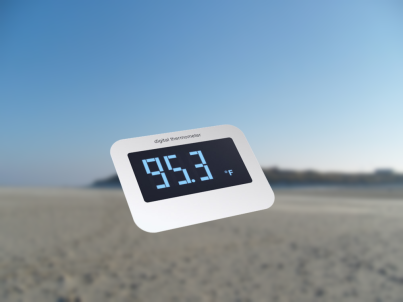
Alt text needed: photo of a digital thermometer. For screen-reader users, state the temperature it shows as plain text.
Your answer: 95.3 °F
